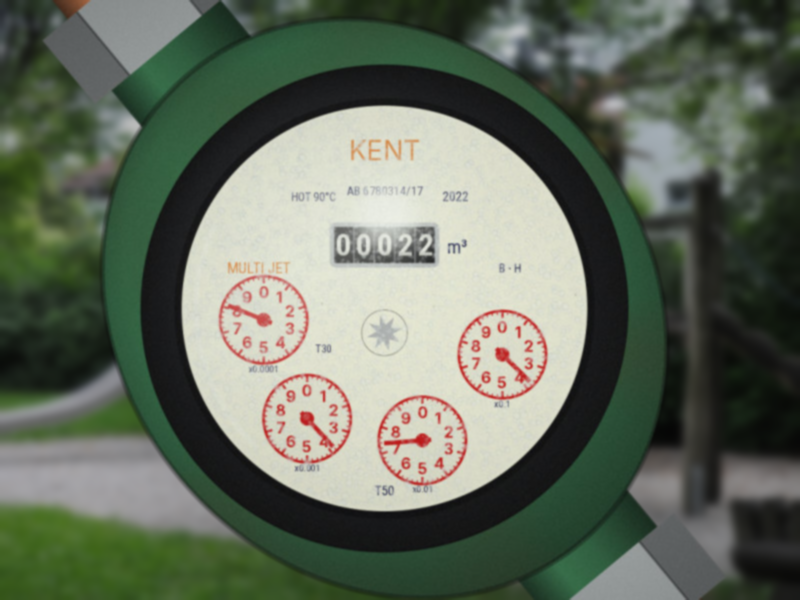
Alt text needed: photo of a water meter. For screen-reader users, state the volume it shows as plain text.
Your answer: 22.3738 m³
